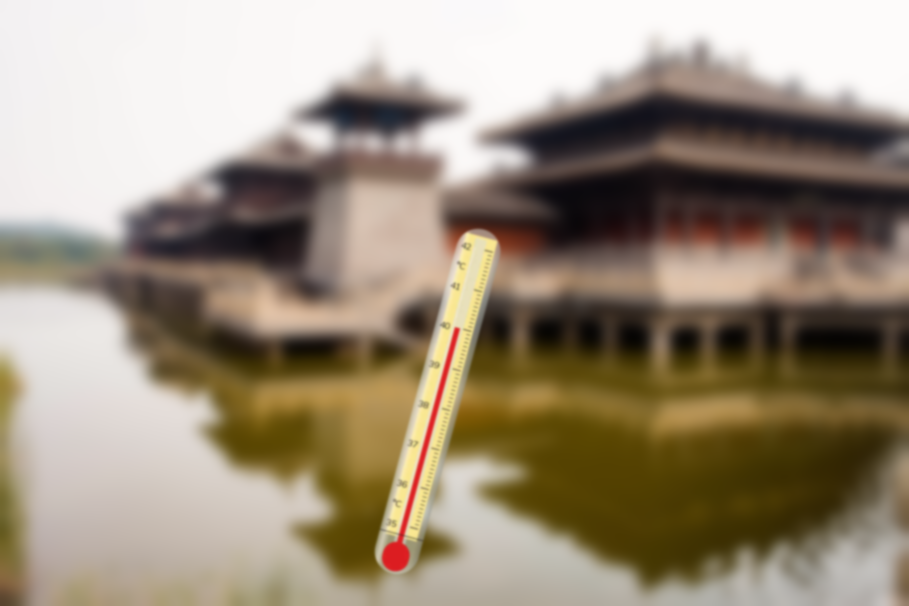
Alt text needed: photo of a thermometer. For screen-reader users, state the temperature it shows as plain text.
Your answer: 40 °C
